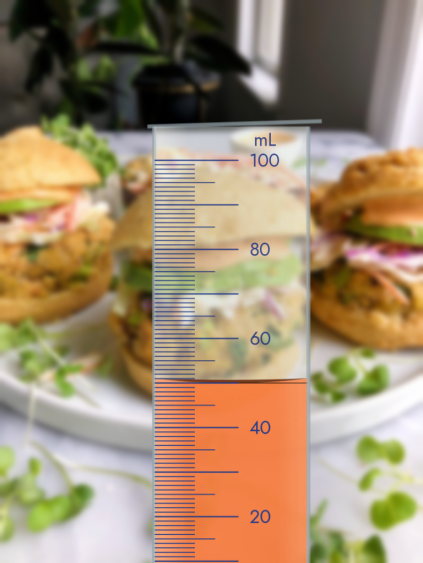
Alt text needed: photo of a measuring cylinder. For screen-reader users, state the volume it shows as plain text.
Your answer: 50 mL
